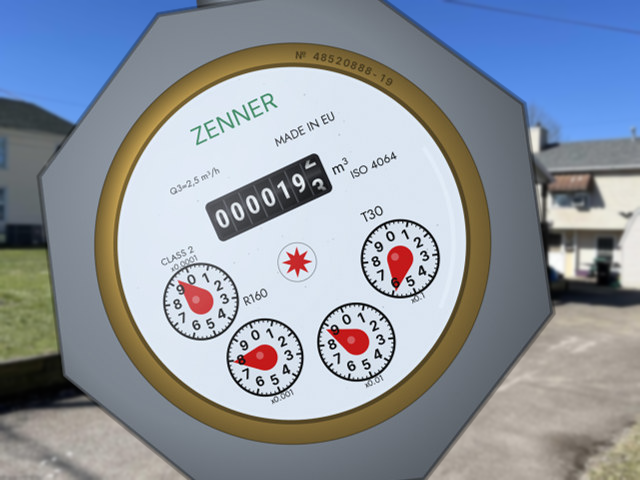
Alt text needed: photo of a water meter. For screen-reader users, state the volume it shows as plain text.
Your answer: 192.5879 m³
